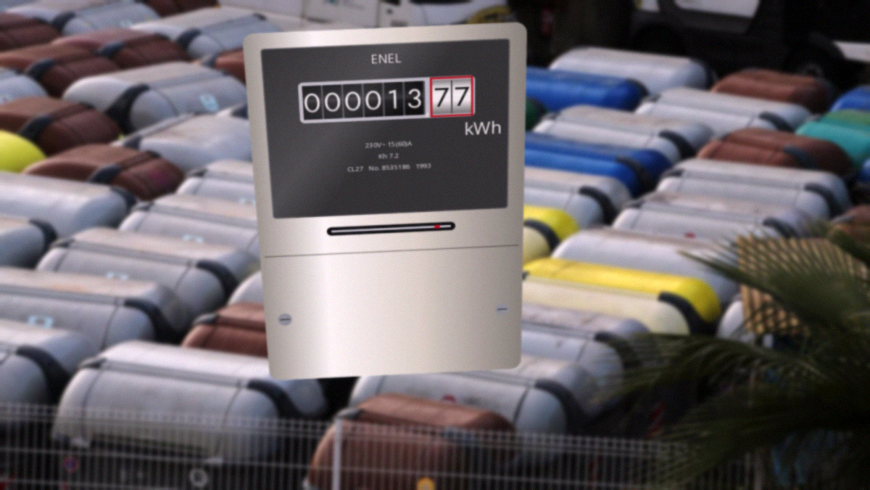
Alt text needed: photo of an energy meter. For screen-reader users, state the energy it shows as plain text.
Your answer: 13.77 kWh
